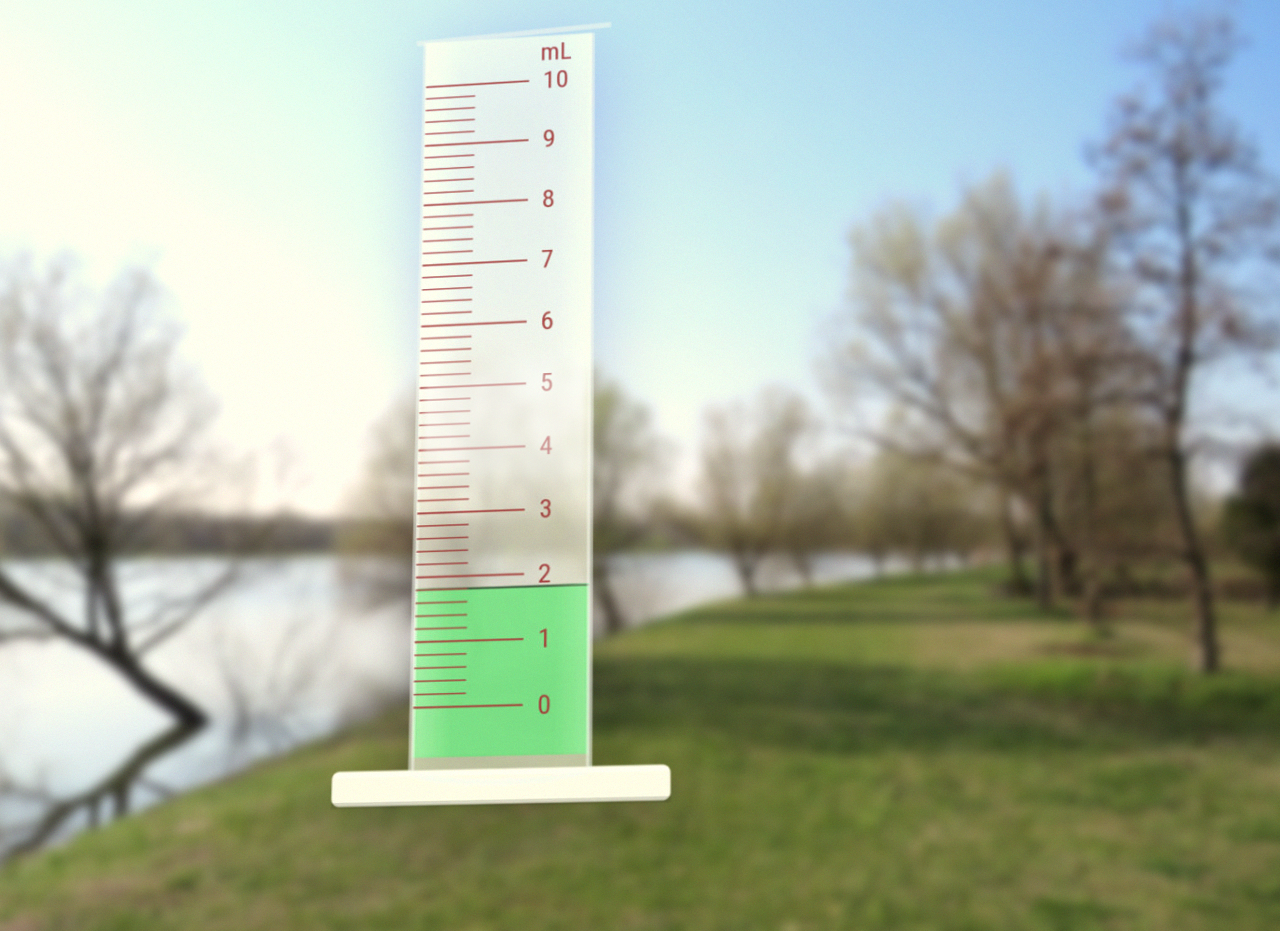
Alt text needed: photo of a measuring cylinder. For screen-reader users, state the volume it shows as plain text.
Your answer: 1.8 mL
